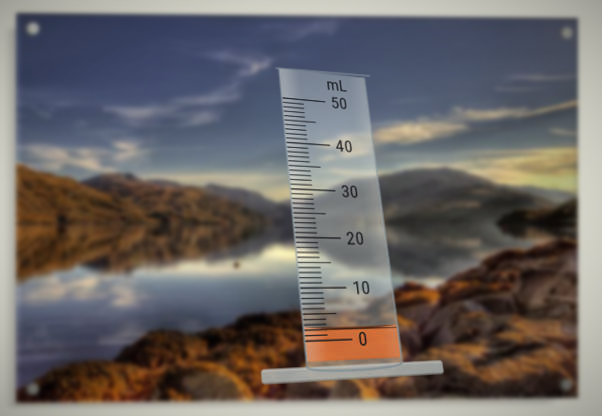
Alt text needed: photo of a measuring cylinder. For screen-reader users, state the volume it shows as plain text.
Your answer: 2 mL
